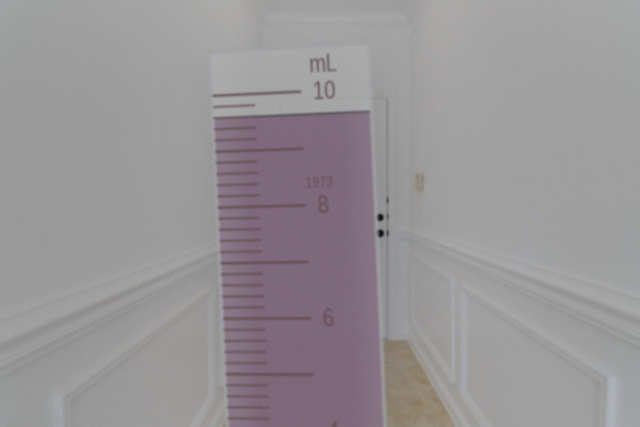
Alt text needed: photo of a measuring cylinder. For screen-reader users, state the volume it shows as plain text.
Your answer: 9.6 mL
